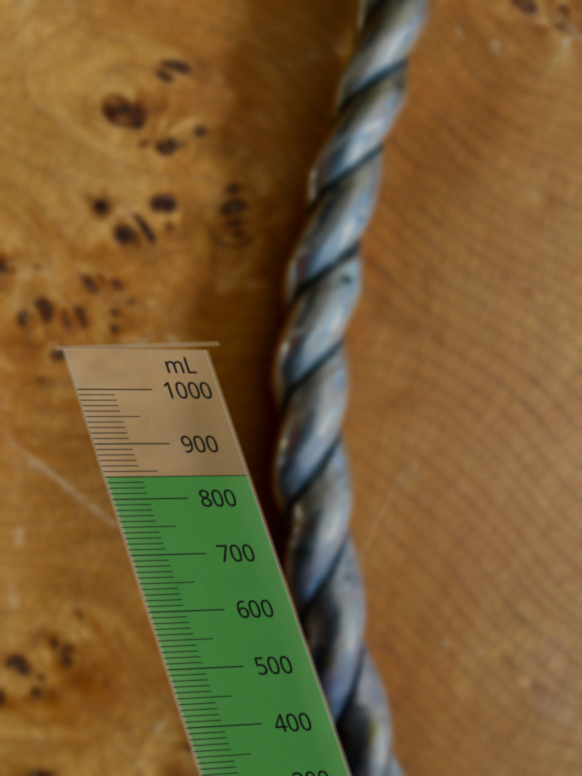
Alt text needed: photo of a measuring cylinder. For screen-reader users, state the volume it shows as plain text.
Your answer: 840 mL
